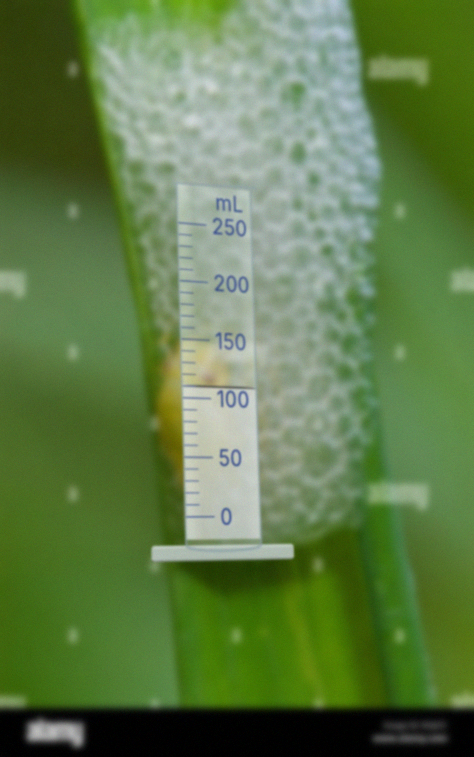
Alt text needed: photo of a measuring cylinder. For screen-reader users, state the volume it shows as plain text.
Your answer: 110 mL
